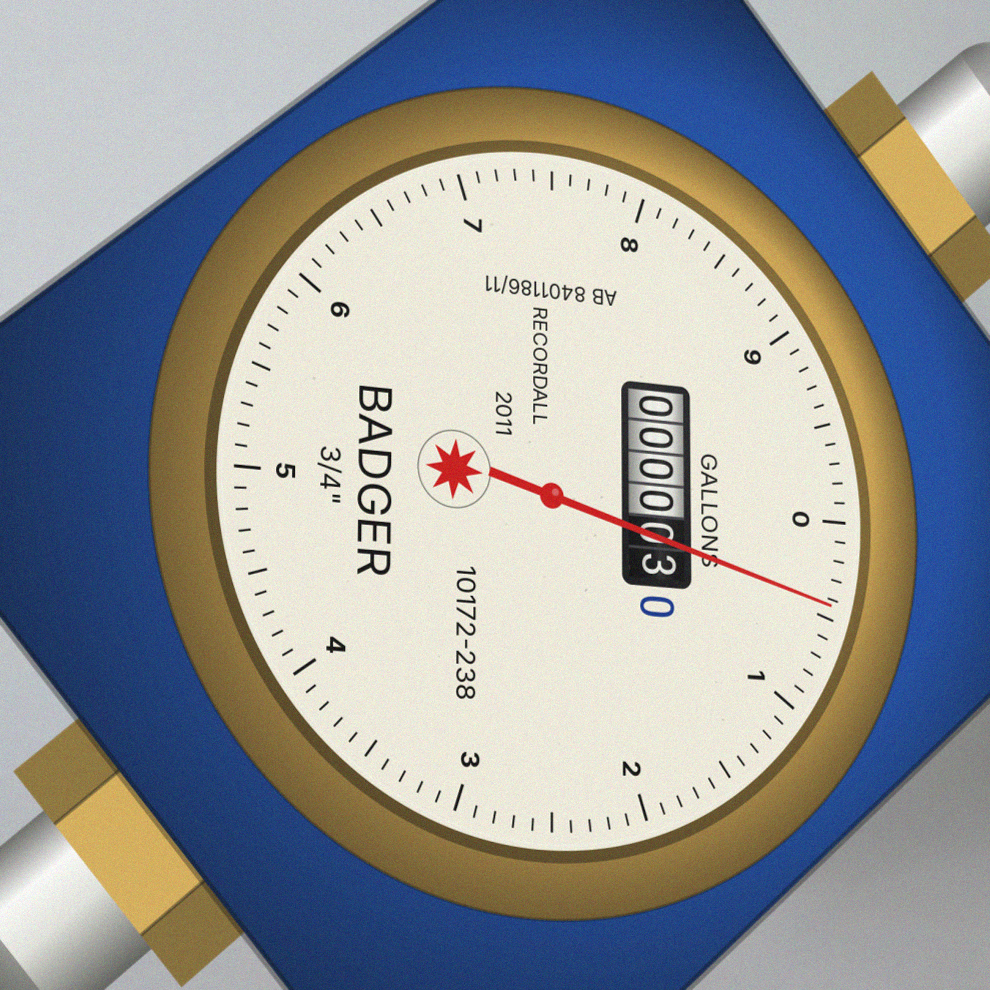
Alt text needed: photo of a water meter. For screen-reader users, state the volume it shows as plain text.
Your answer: 30.4 gal
